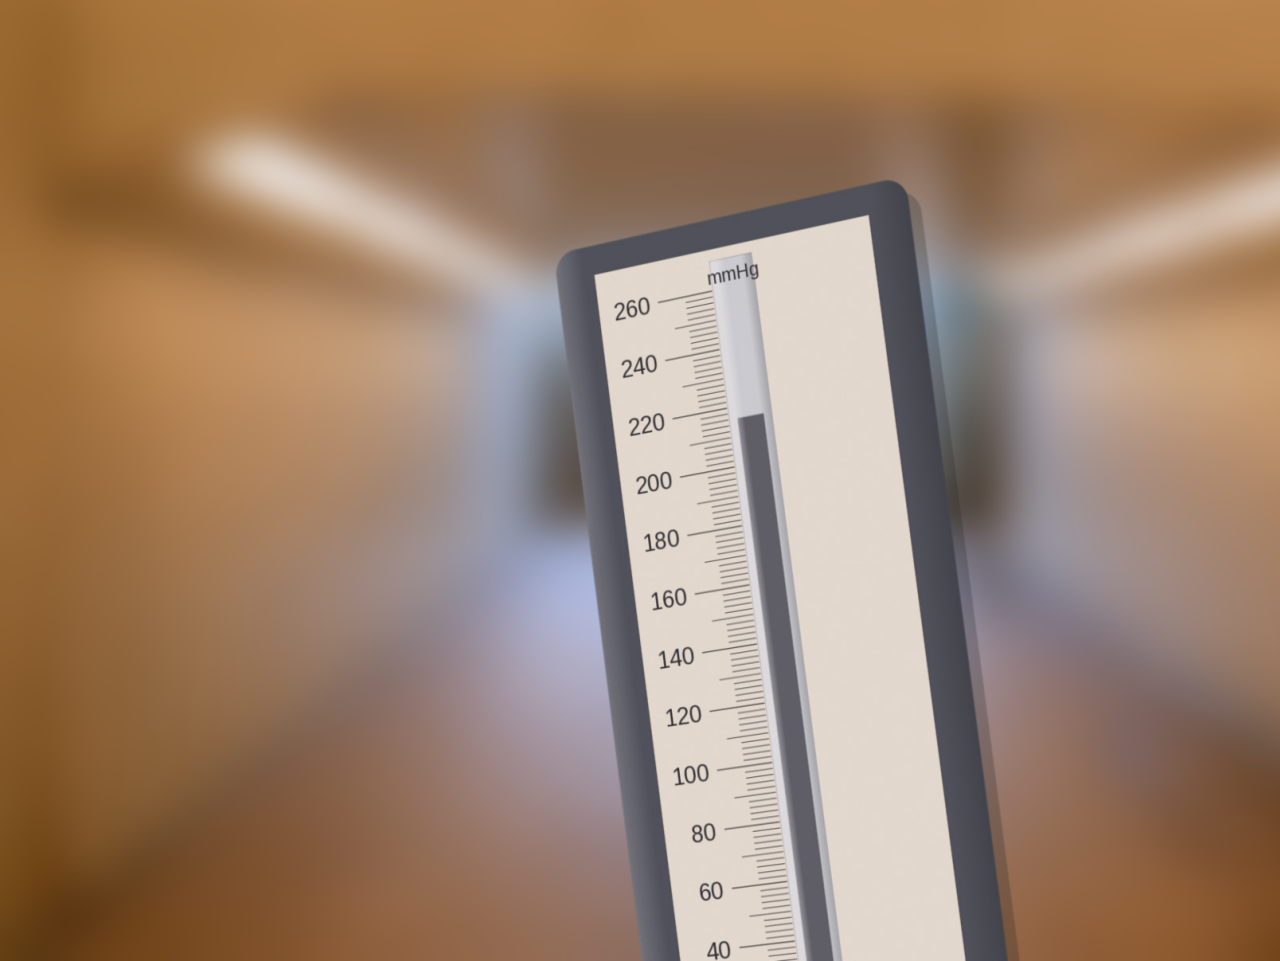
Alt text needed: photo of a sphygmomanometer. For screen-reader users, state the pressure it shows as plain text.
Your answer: 216 mmHg
